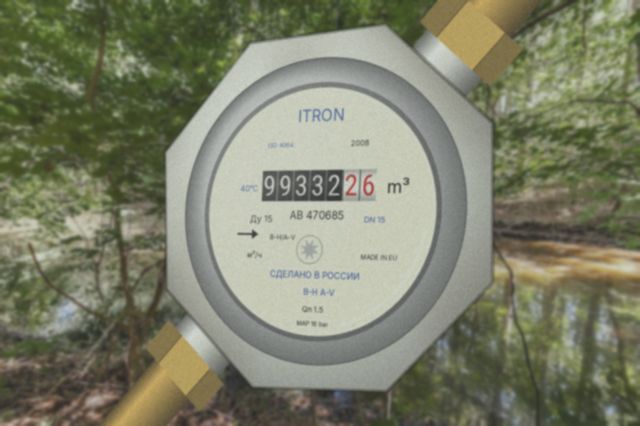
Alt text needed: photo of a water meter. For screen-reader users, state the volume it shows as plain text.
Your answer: 99332.26 m³
